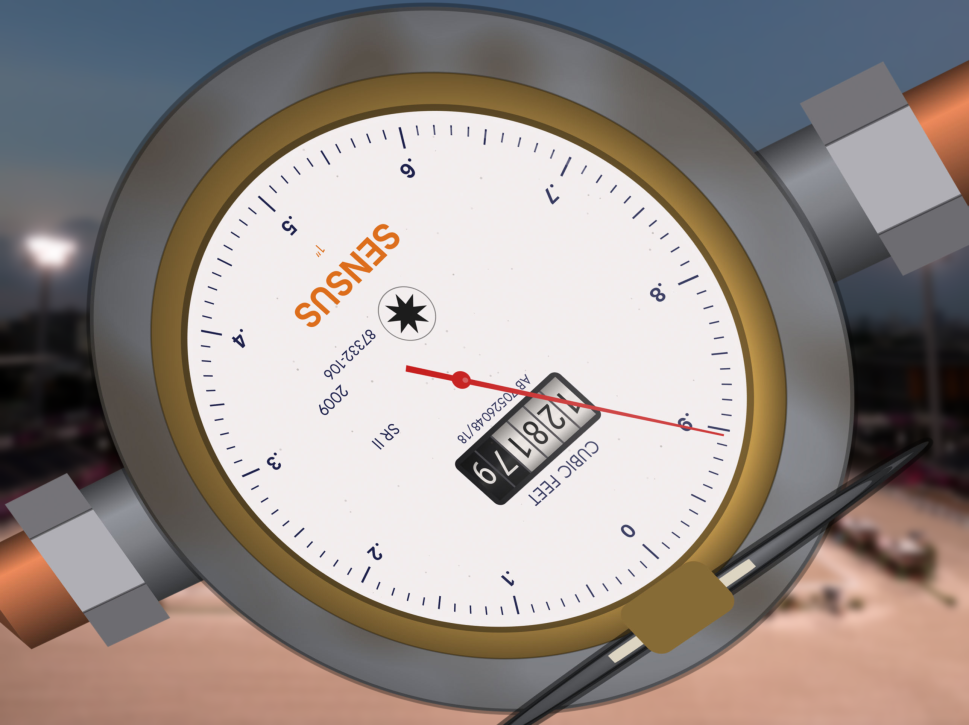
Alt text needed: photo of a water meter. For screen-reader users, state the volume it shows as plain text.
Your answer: 128178.90 ft³
